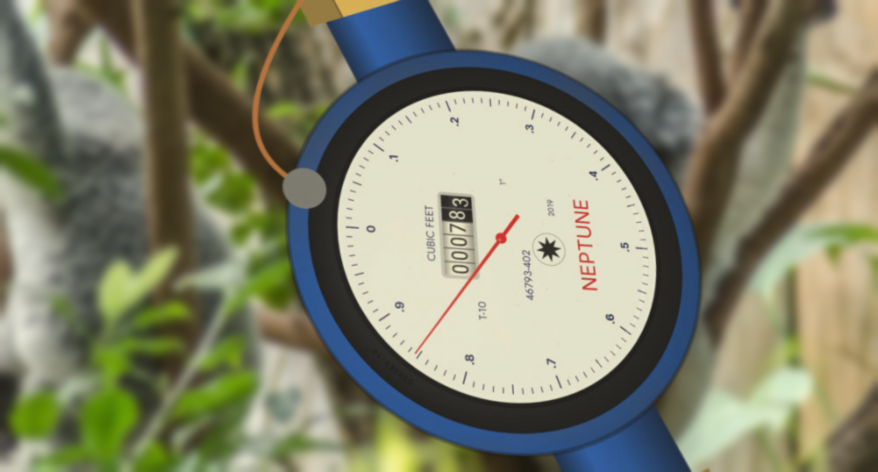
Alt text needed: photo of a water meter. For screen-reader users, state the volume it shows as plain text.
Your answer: 782.85 ft³
